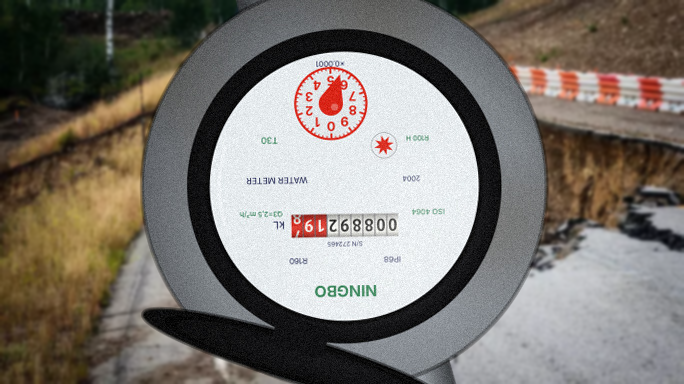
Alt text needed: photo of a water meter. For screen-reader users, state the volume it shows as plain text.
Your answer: 8892.1975 kL
